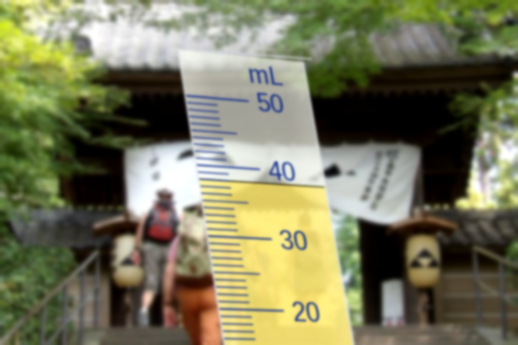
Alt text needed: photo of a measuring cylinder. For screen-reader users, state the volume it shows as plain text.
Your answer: 38 mL
